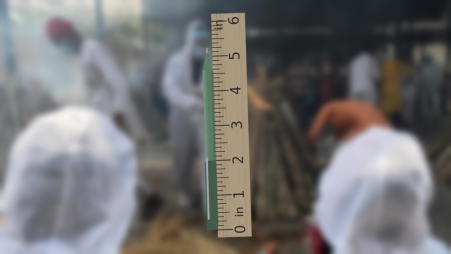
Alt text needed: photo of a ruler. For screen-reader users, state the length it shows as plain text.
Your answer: 5.25 in
